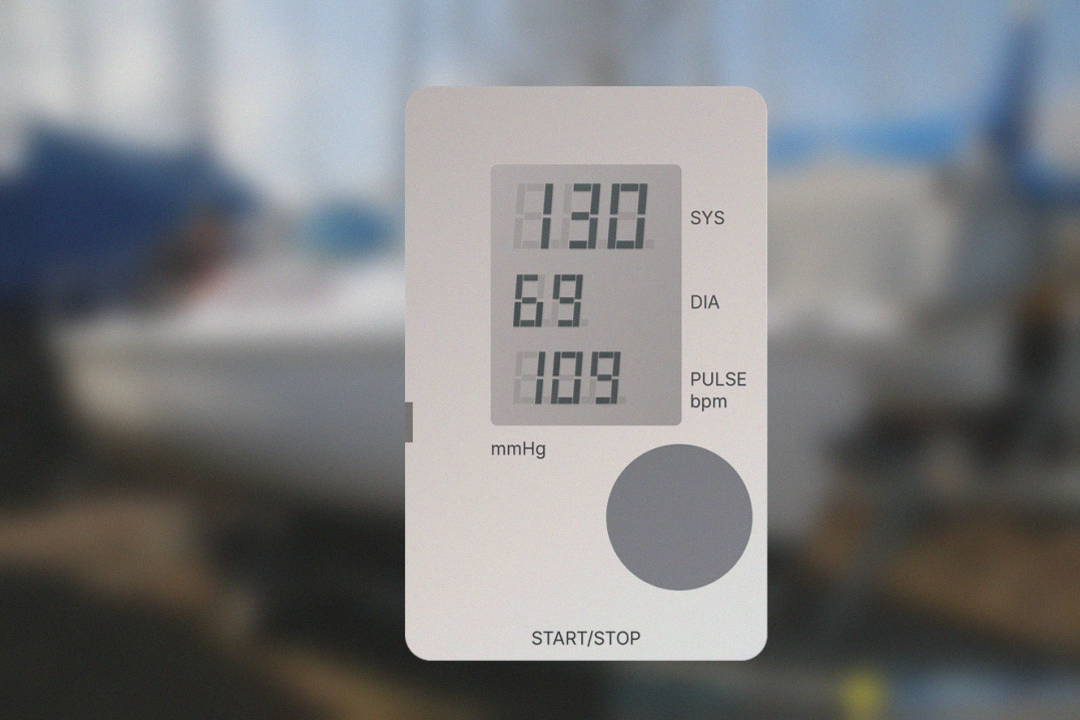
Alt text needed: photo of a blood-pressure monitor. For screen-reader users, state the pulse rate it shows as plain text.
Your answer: 109 bpm
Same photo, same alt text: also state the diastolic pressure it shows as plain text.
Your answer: 69 mmHg
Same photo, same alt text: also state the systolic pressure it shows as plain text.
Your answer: 130 mmHg
